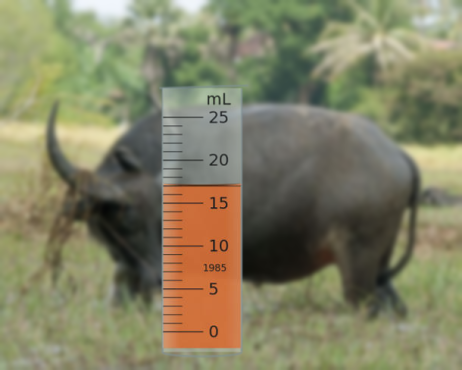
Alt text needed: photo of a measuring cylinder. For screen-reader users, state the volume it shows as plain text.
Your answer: 17 mL
